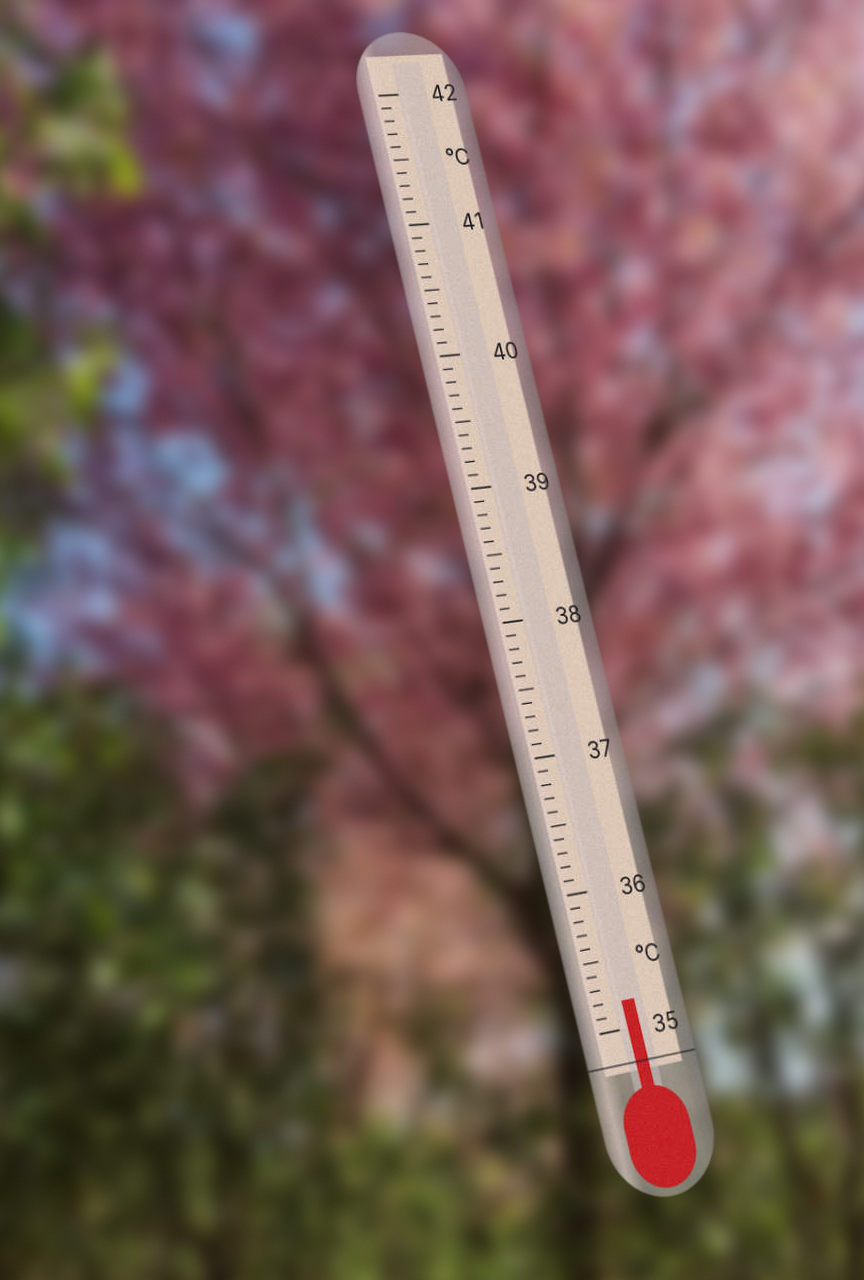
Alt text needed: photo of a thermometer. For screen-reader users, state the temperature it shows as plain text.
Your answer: 35.2 °C
